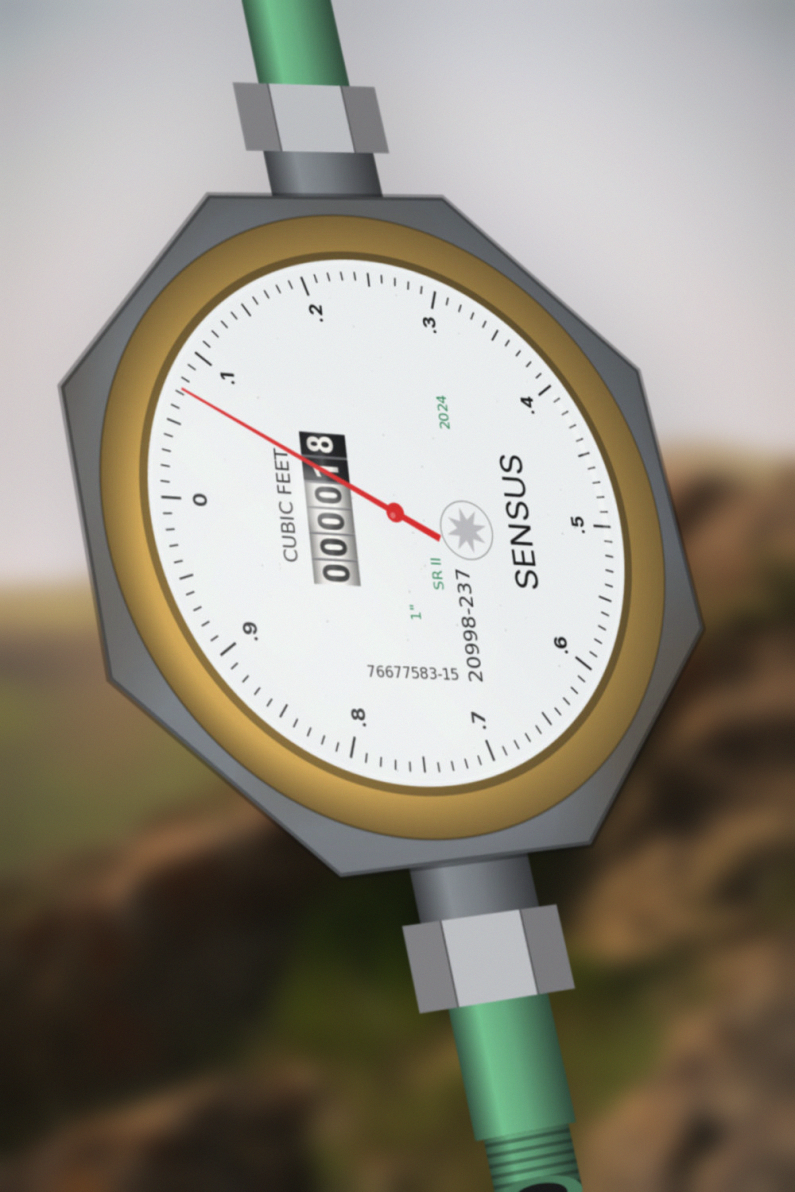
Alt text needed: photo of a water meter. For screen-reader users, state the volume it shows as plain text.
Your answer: 18.07 ft³
